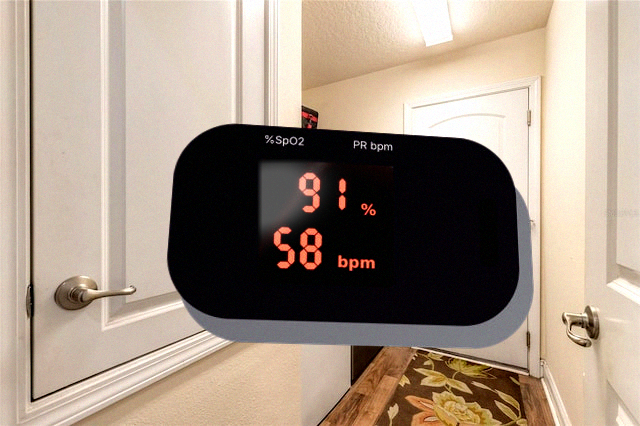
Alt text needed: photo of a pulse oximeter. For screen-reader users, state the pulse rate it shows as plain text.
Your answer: 58 bpm
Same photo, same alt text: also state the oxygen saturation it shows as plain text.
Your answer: 91 %
